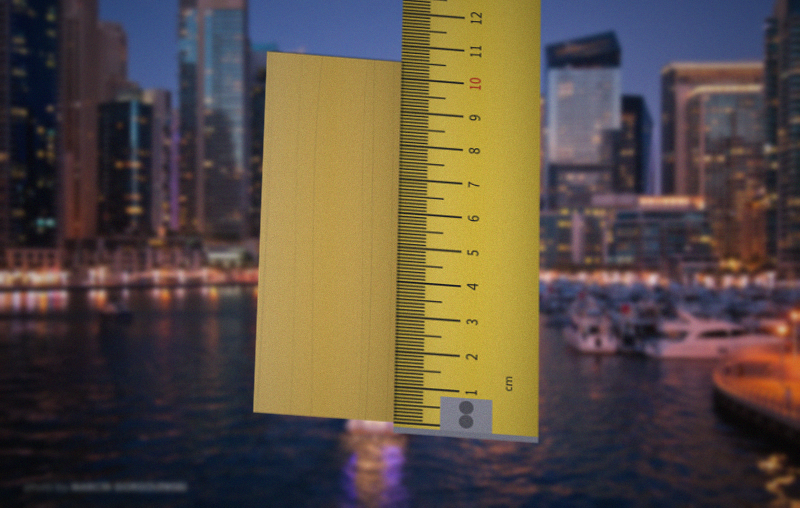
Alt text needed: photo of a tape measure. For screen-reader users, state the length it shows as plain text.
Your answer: 10.5 cm
